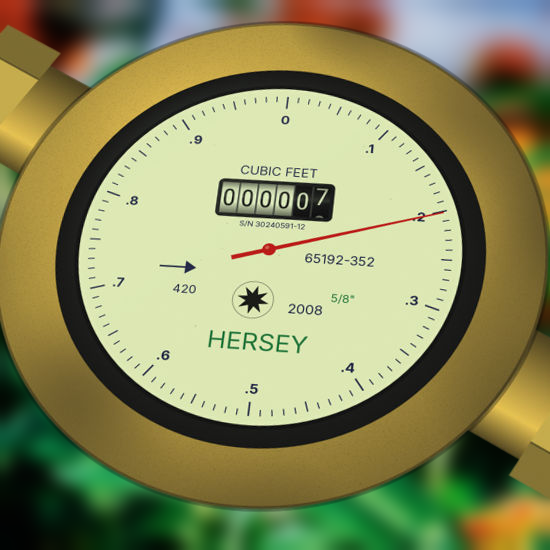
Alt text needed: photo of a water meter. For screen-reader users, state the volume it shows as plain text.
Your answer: 7.20 ft³
